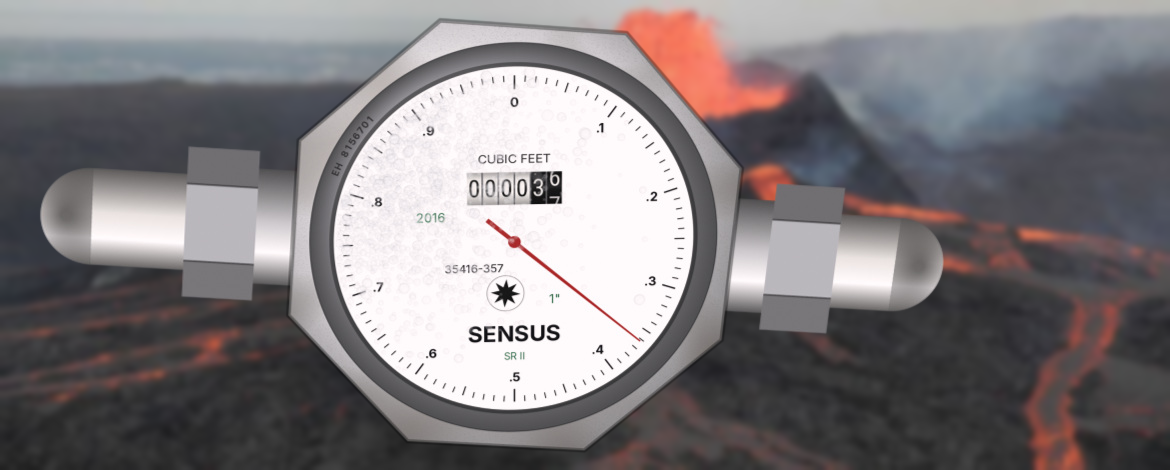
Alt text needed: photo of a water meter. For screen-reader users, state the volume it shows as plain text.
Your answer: 36.36 ft³
